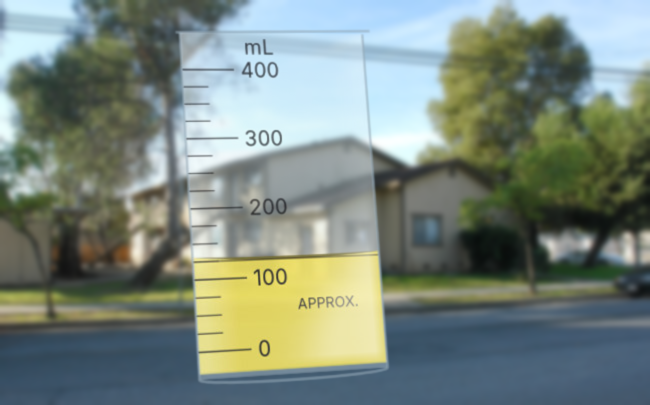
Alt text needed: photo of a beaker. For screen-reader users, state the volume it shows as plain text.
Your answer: 125 mL
